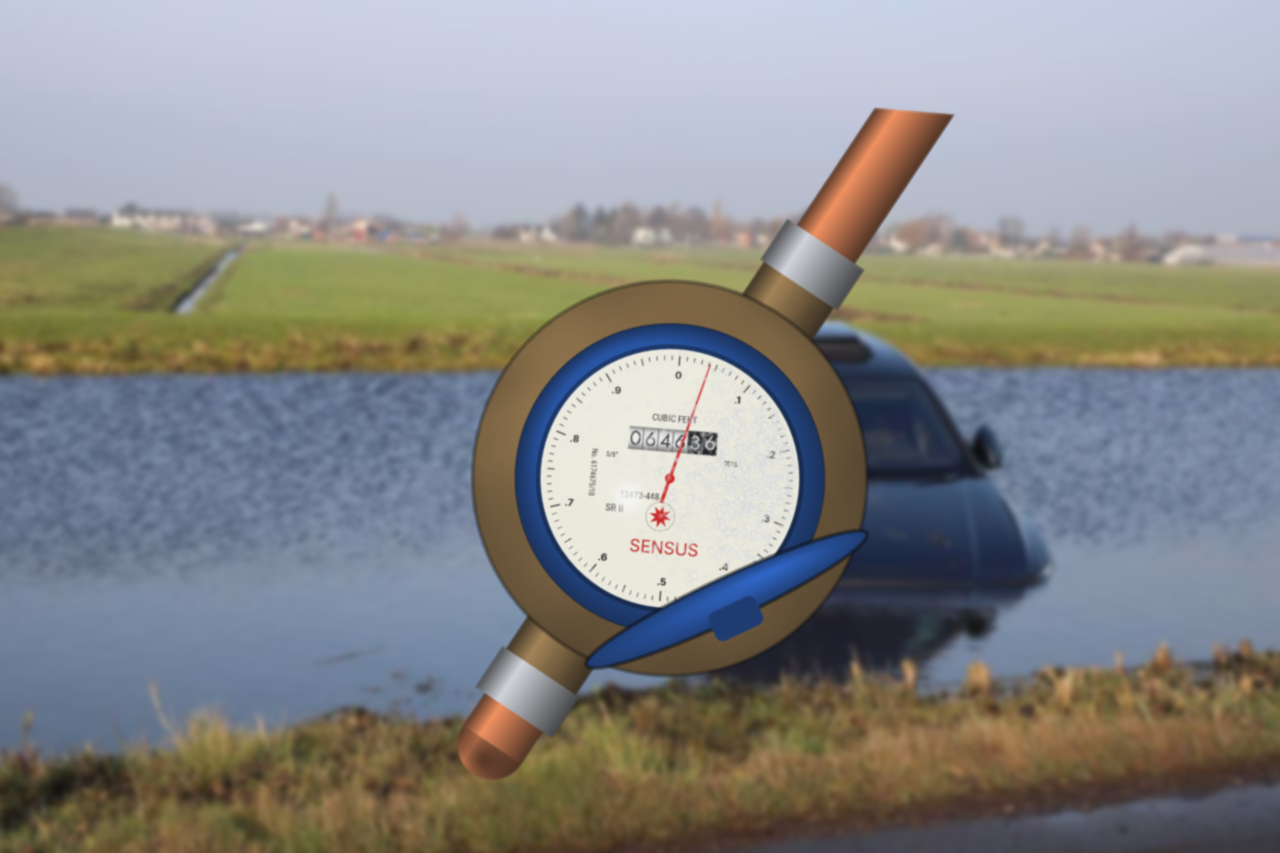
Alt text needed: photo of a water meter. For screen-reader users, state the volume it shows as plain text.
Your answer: 64636.04 ft³
